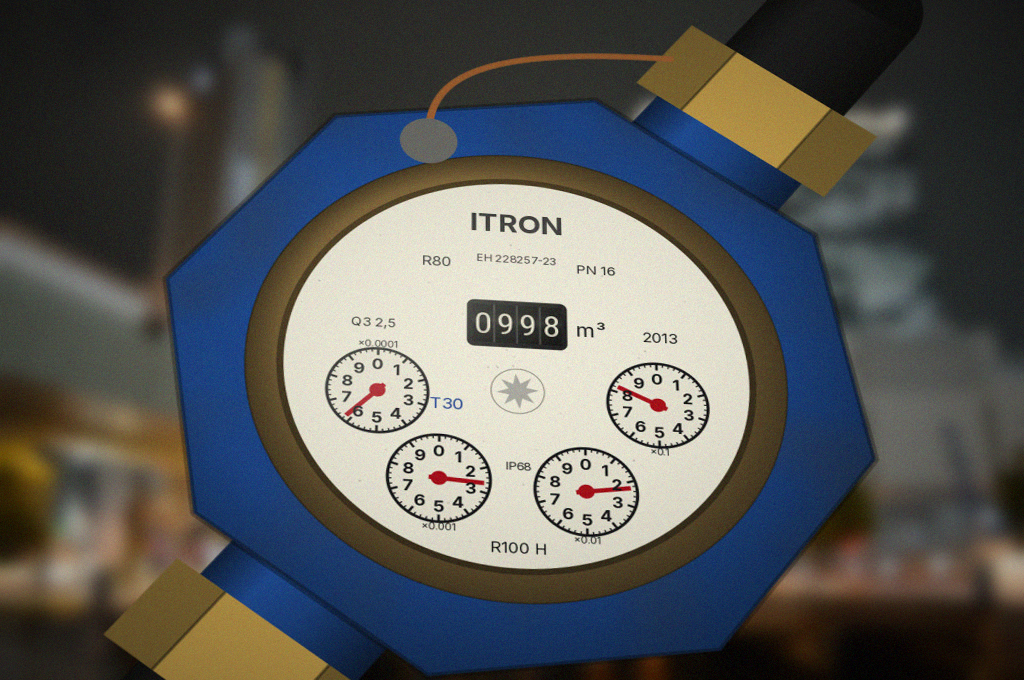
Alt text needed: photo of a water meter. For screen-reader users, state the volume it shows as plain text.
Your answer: 998.8226 m³
